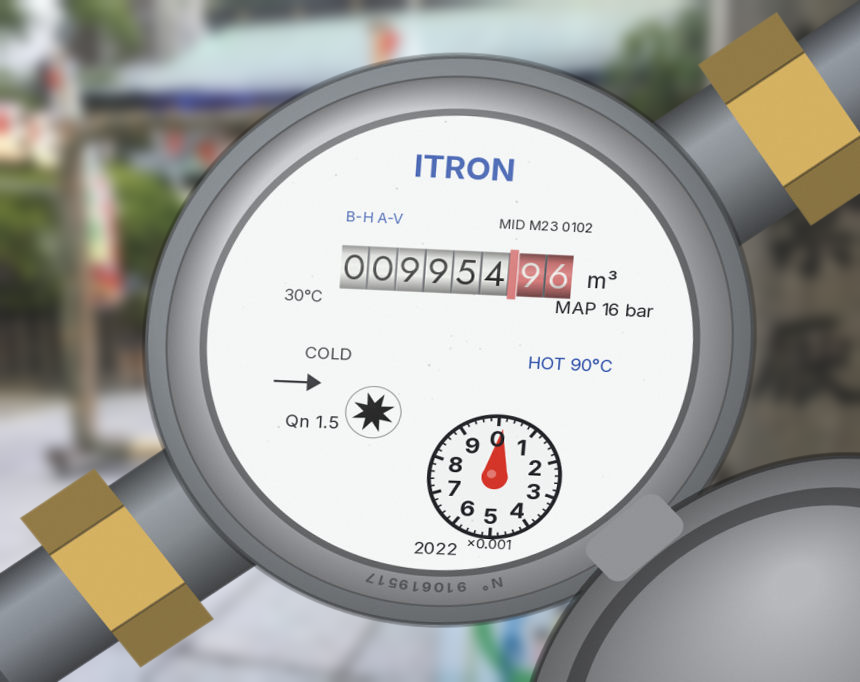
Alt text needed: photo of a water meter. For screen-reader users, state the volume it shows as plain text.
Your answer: 9954.960 m³
